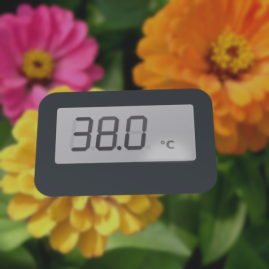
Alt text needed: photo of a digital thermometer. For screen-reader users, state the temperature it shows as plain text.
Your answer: 38.0 °C
